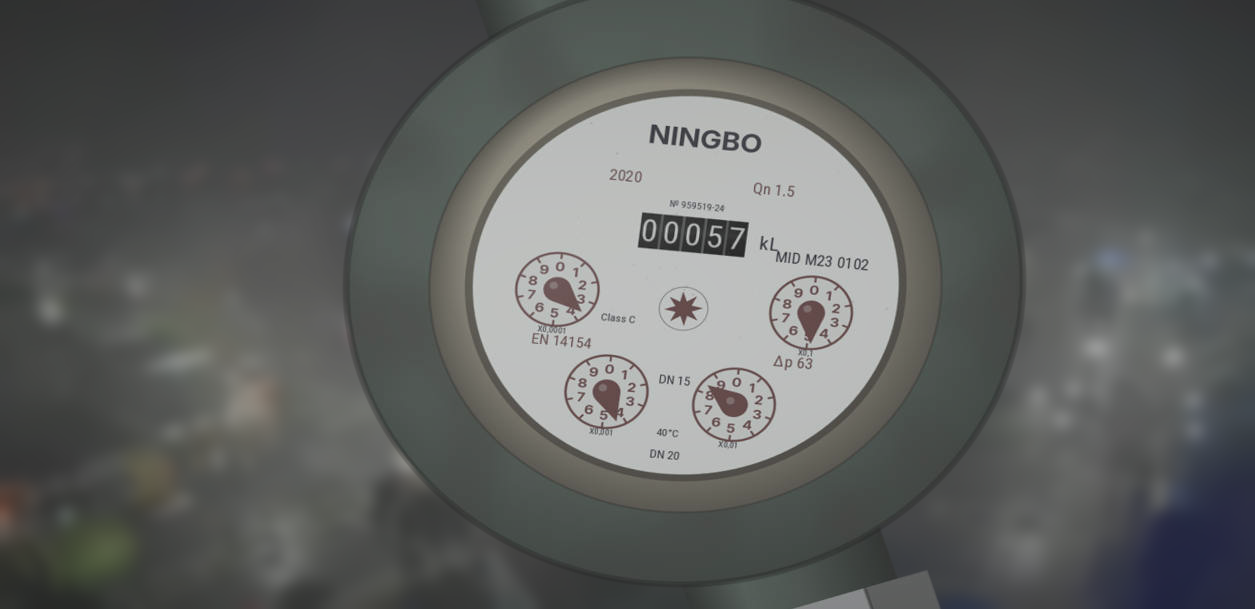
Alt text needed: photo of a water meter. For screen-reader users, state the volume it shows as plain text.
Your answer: 57.4843 kL
